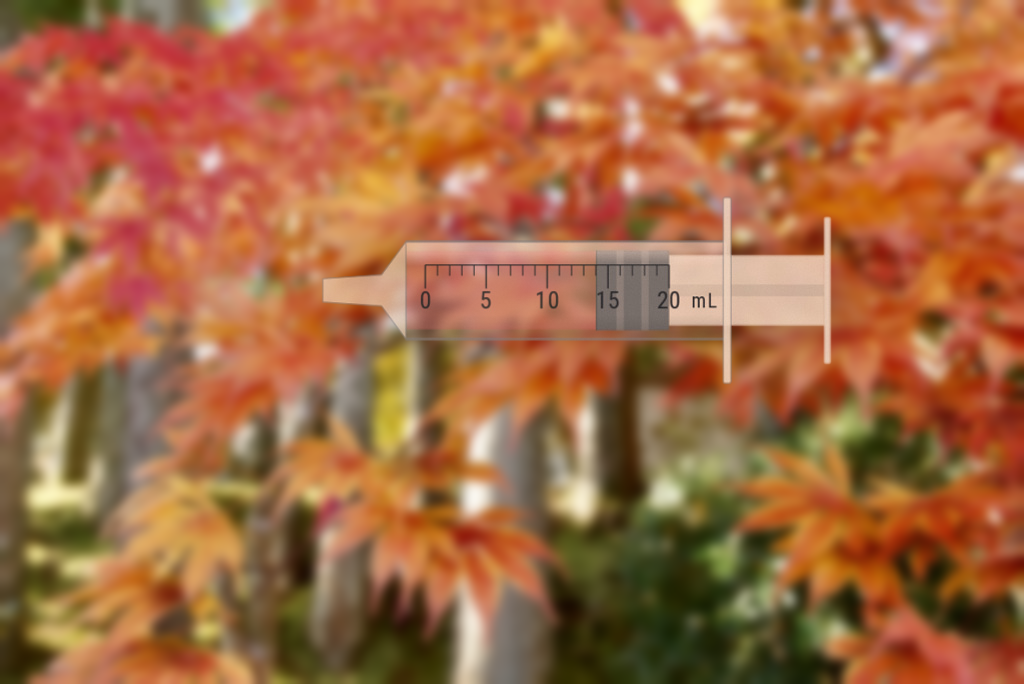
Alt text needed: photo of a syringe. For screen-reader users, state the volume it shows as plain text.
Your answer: 14 mL
